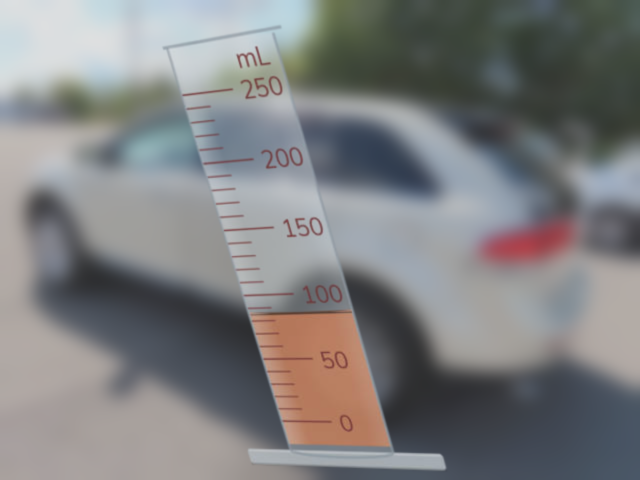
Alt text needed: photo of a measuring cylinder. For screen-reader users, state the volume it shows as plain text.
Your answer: 85 mL
